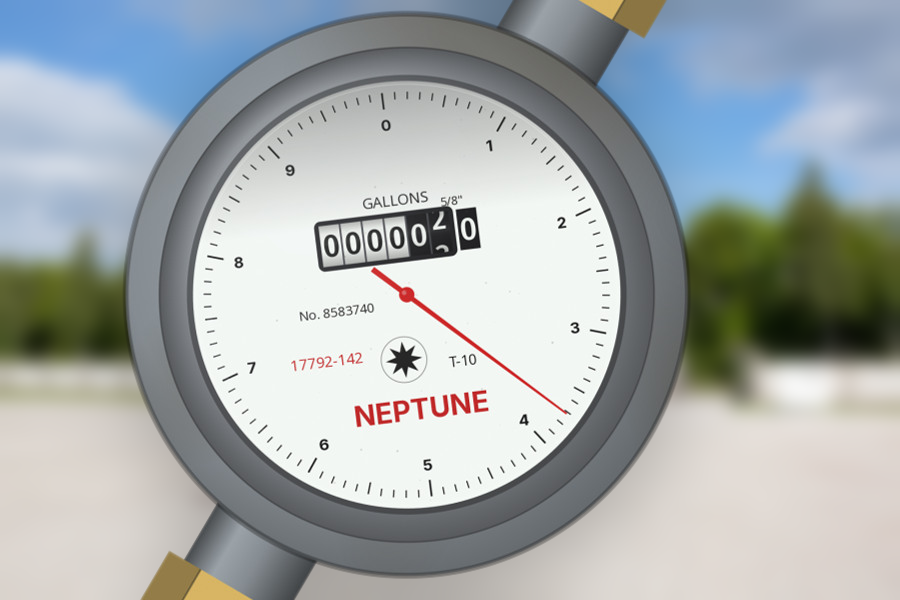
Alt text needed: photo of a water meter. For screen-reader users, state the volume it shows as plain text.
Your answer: 23.7 gal
